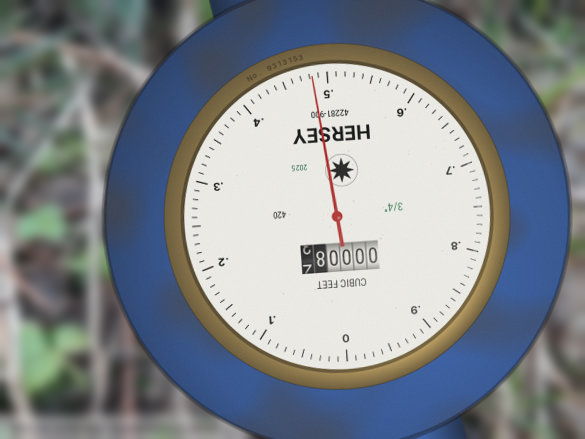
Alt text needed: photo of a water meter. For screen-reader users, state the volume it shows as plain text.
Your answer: 82.48 ft³
